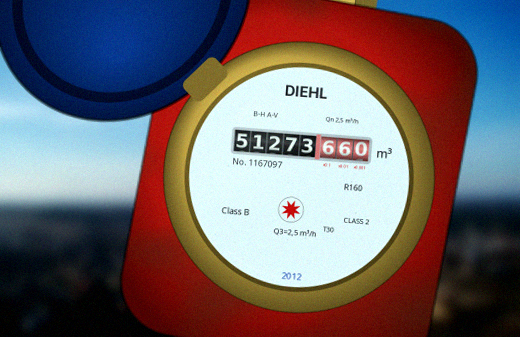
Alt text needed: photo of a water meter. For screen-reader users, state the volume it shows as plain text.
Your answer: 51273.660 m³
